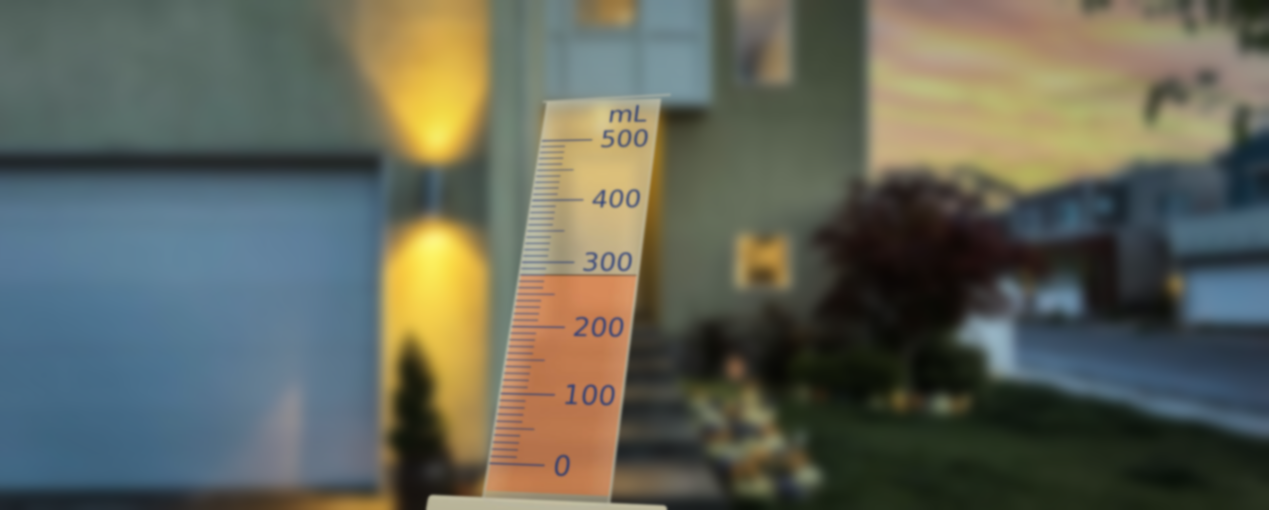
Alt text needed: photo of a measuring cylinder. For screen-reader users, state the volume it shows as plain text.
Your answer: 280 mL
